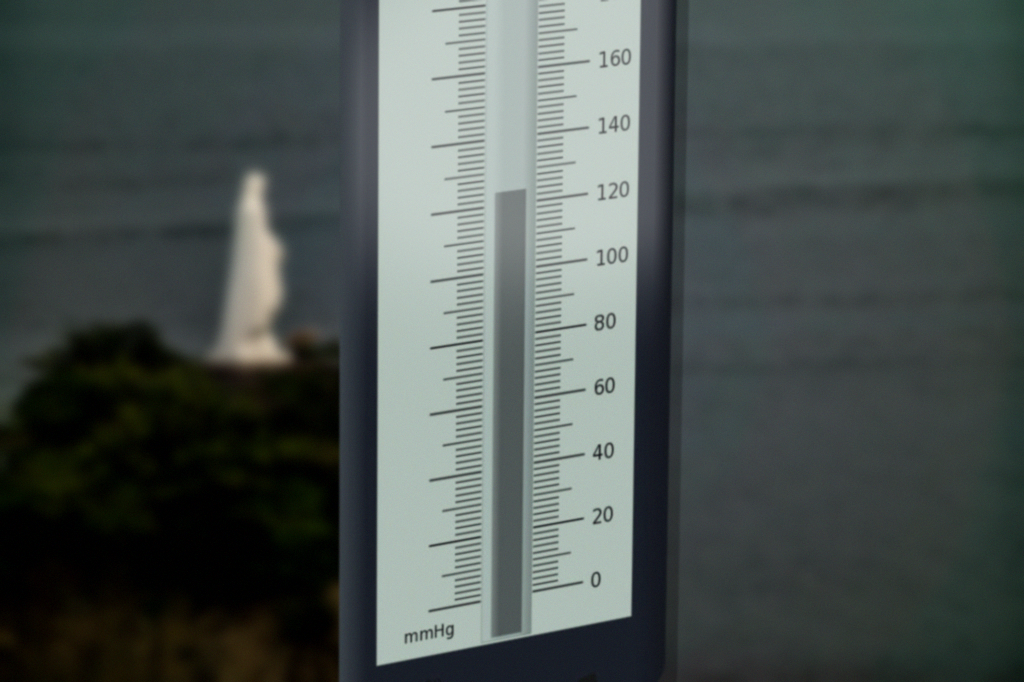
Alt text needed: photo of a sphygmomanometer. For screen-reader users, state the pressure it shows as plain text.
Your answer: 124 mmHg
